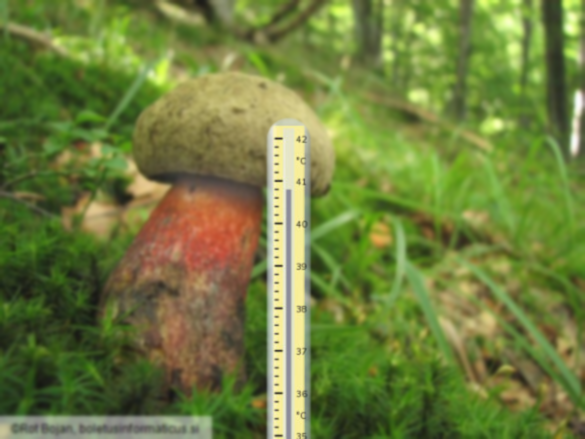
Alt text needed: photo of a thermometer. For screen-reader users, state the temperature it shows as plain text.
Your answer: 40.8 °C
